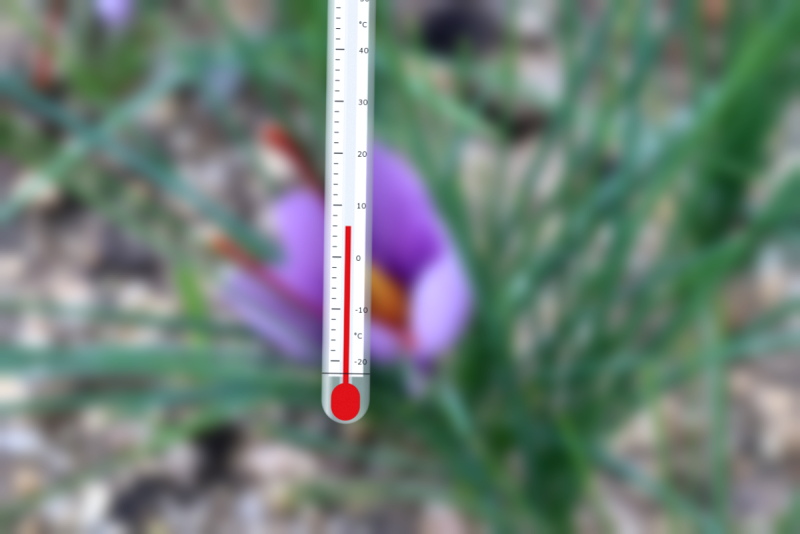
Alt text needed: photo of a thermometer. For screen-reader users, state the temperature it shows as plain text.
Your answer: 6 °C
